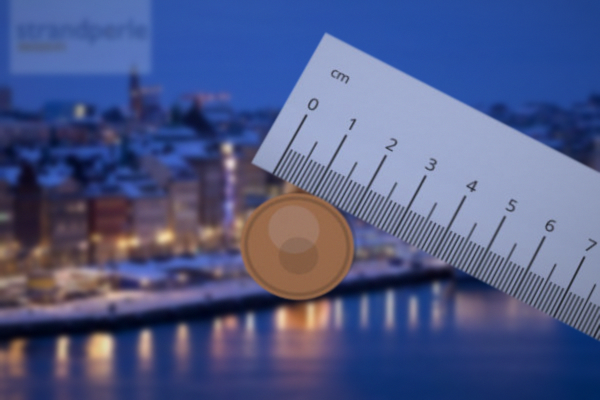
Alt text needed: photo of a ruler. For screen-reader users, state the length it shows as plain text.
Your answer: 2.5 cm
